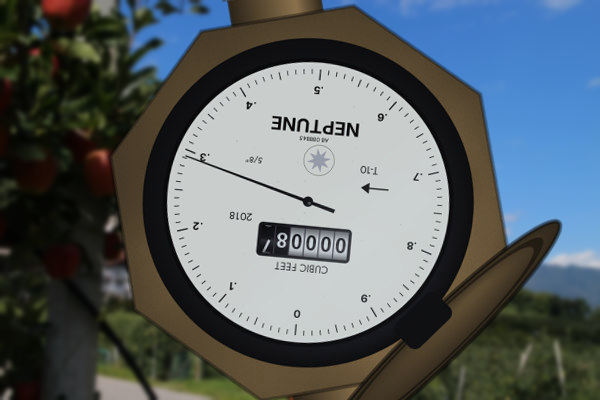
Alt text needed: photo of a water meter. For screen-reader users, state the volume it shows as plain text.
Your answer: 87.29 ft³
